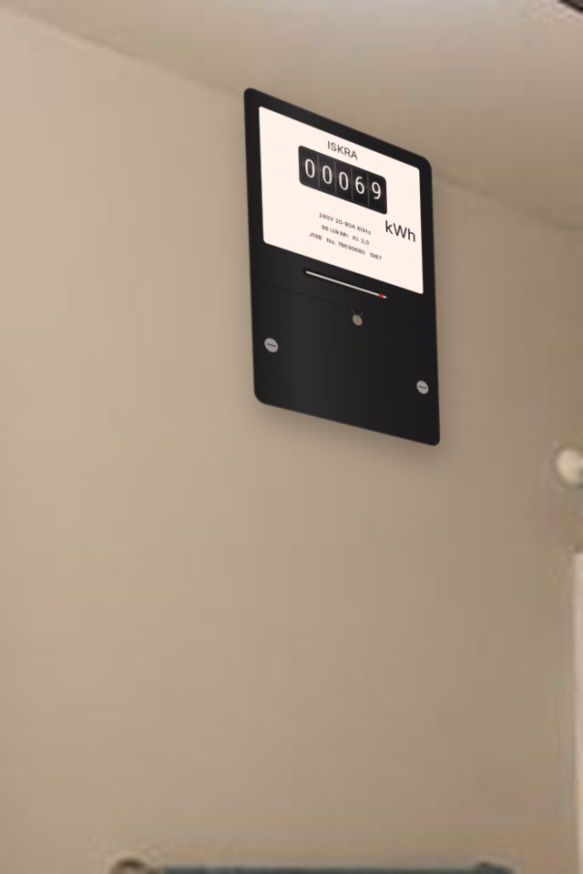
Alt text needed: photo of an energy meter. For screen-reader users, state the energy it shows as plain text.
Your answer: 69 kWh
